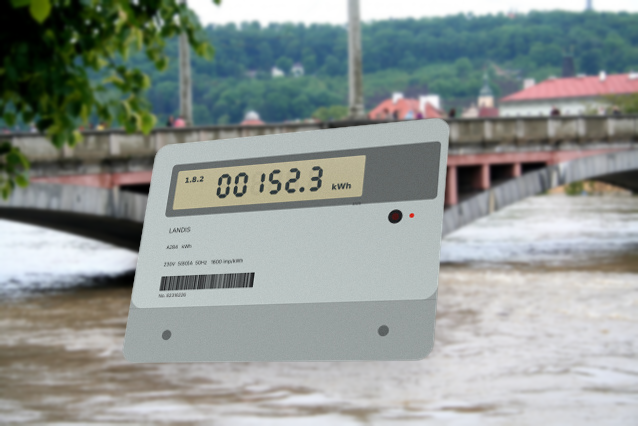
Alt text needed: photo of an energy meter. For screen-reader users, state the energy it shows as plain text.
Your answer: 152.3 kWh
